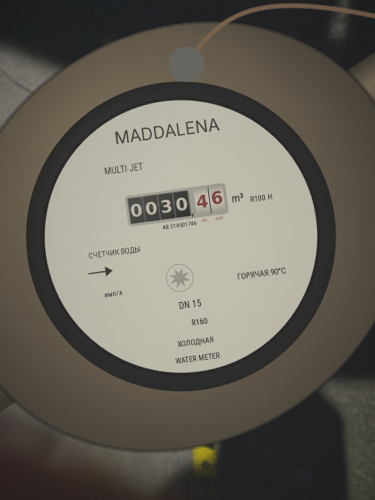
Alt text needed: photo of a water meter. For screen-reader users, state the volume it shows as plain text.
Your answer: 30.46 m³
